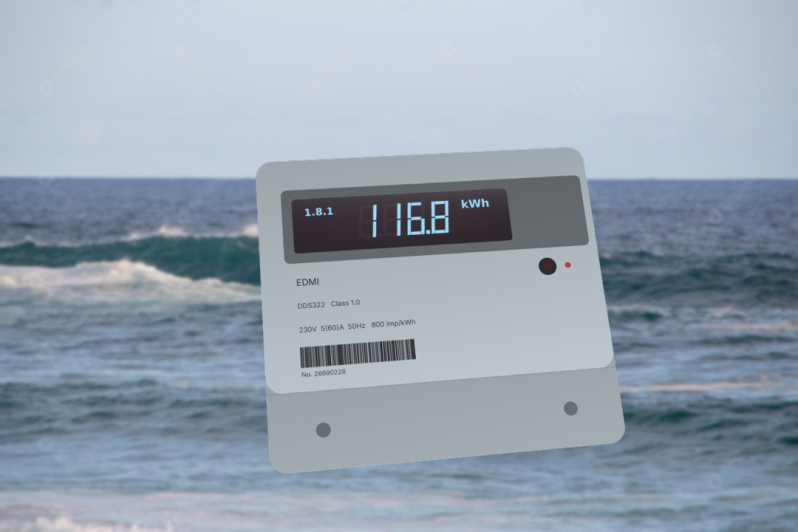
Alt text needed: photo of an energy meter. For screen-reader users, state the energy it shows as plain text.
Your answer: 116.8 kWh
